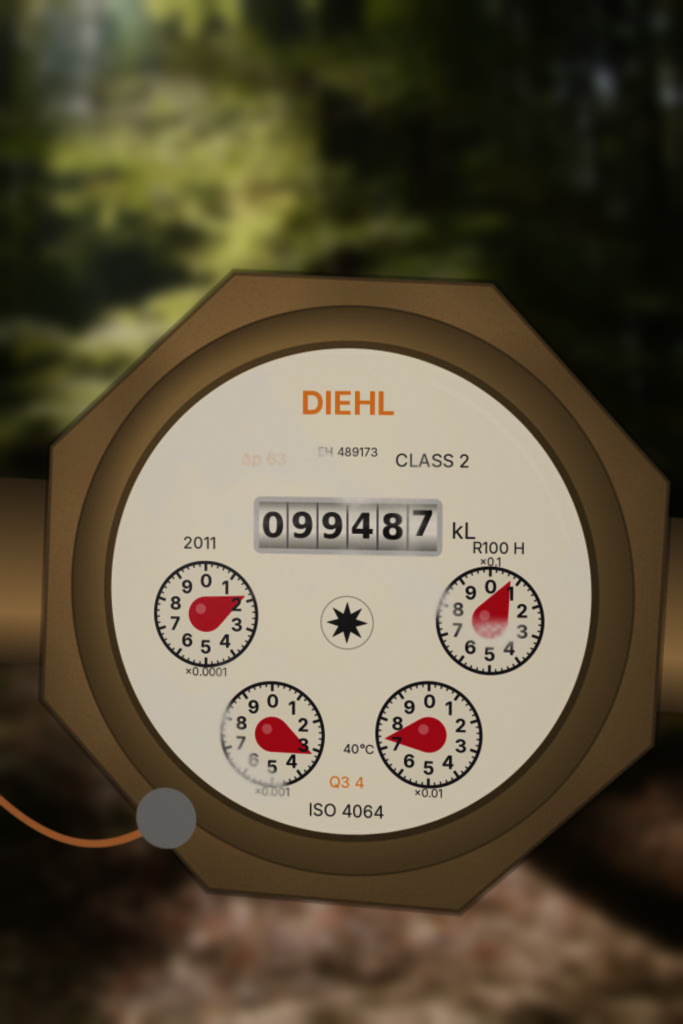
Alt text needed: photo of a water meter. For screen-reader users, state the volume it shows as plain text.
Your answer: 99487.0731 kL
